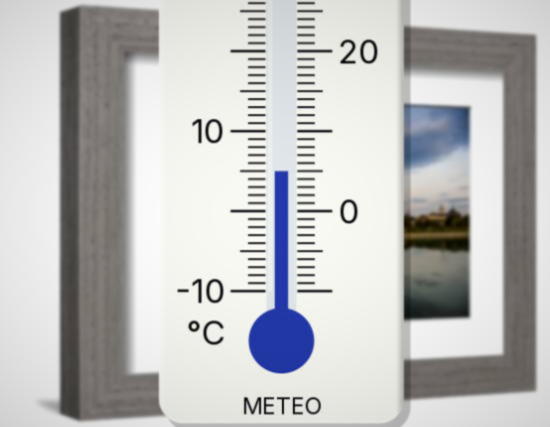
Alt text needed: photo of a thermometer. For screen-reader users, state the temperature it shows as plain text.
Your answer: 5 °C
